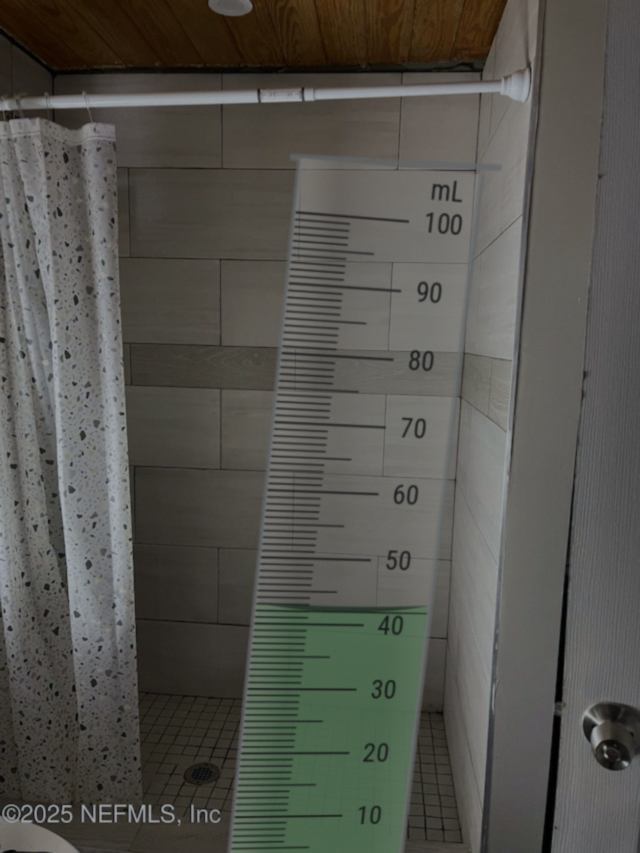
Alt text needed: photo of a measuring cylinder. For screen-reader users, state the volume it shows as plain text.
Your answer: 42 mL
